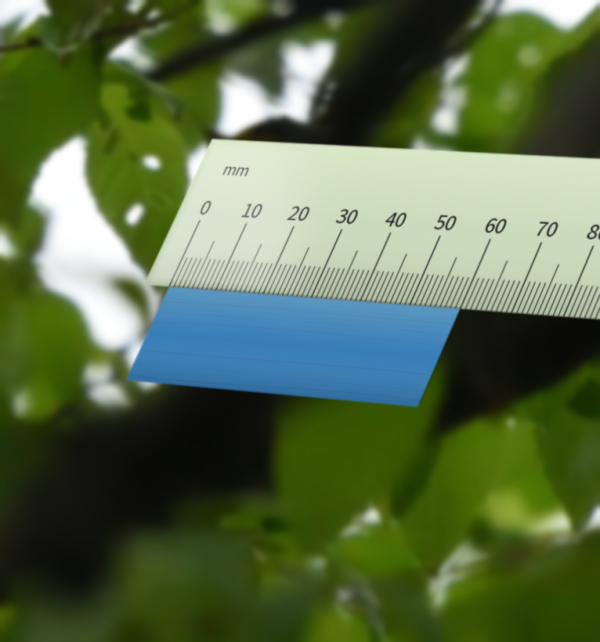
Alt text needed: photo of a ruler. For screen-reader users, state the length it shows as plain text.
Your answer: 60 mm
